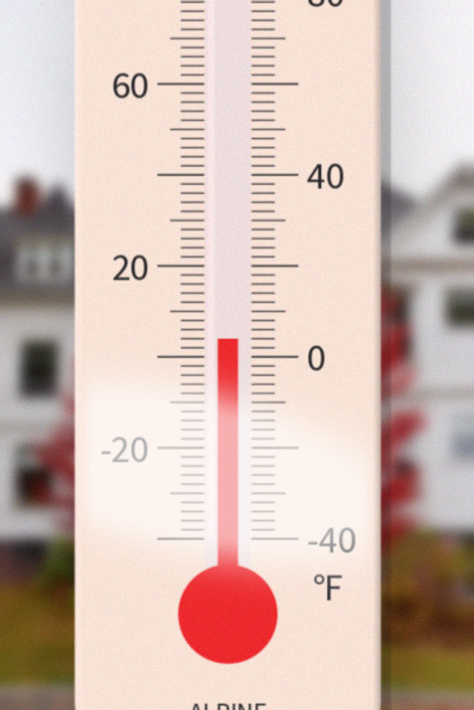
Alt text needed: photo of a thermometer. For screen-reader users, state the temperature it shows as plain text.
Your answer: 4 °F
